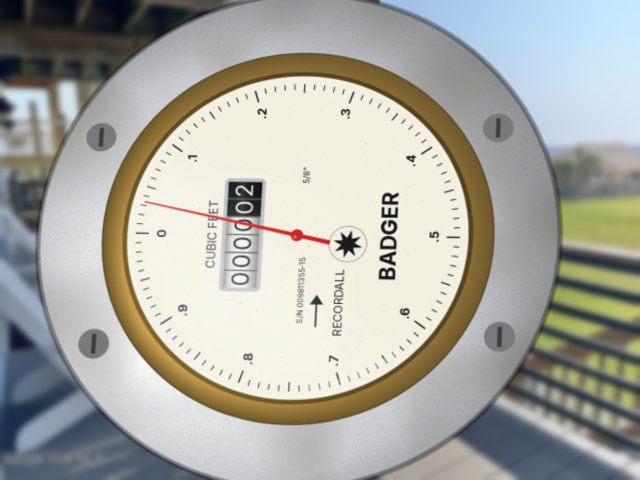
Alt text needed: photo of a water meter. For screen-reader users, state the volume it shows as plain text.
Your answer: 2.03 ft³
